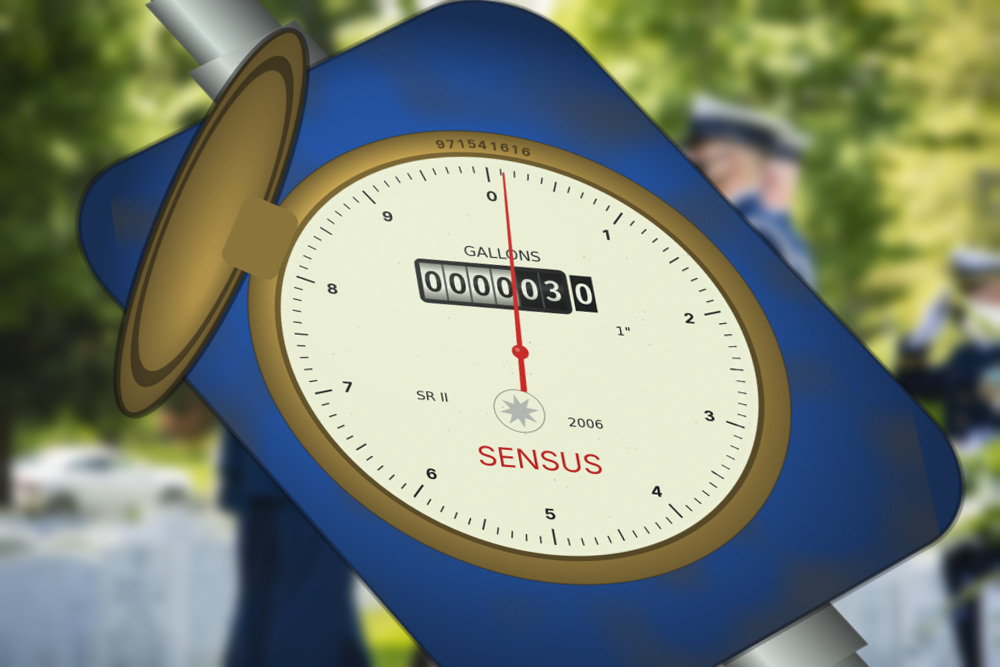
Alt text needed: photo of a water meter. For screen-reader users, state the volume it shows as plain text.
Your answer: 30.1 gal
